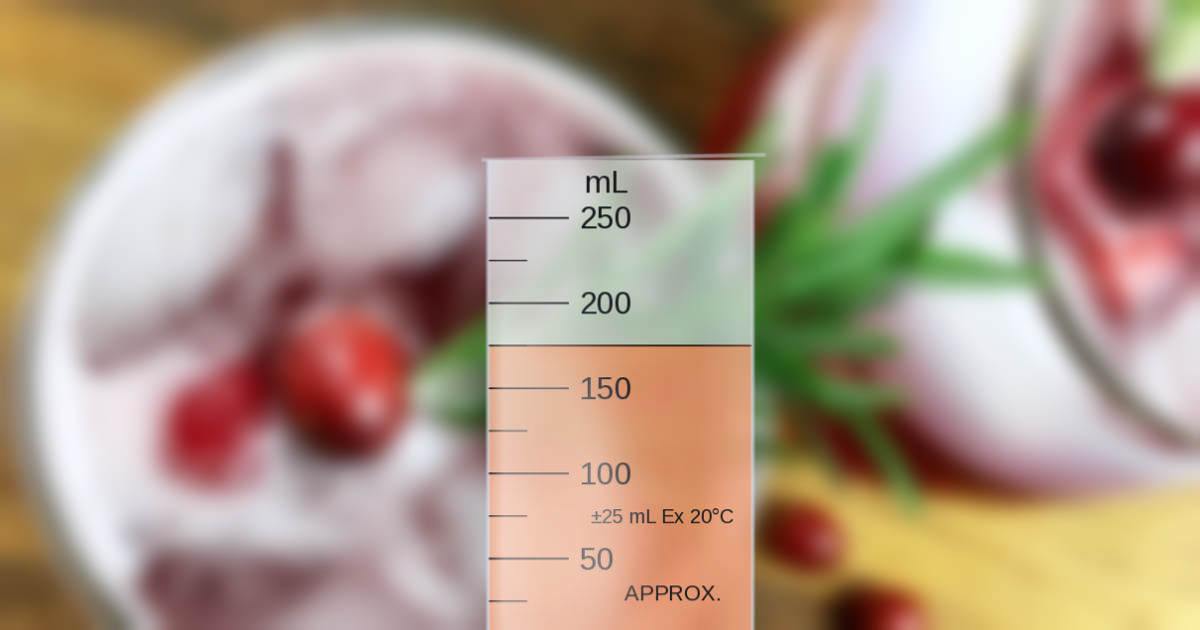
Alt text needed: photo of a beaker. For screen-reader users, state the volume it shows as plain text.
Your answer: 175 mL
